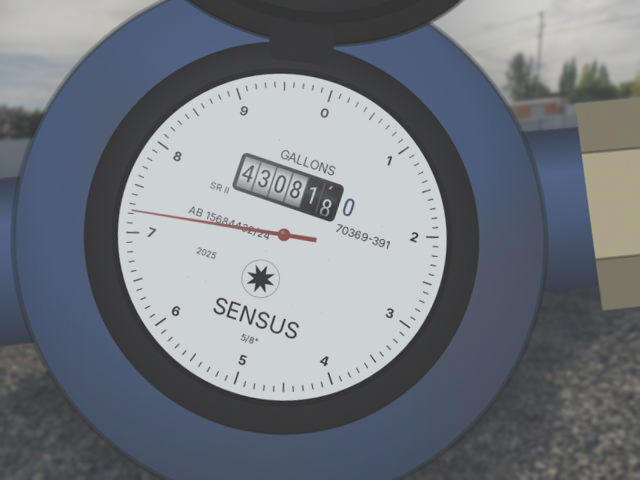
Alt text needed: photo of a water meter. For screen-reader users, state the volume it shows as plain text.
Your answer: 4308177.2 gal
